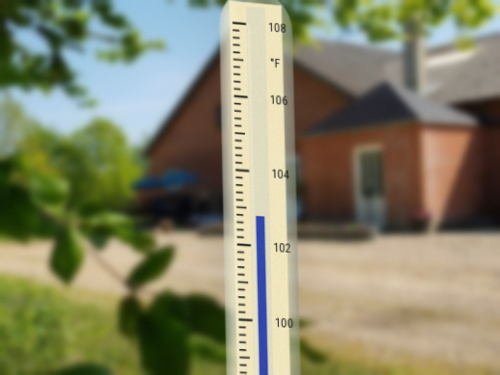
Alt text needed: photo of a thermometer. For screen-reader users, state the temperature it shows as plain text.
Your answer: 102.8 °F
